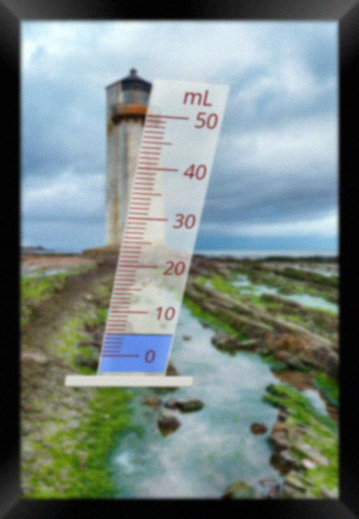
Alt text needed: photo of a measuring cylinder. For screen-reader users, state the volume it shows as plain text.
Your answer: 5 mL
